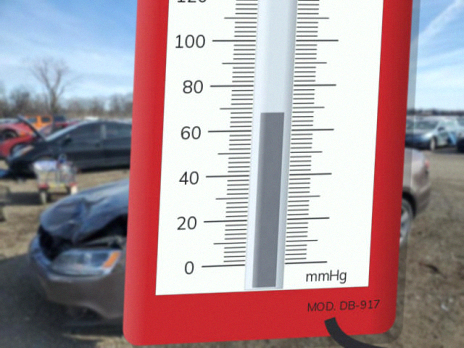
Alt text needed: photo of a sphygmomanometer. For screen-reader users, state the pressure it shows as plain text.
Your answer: 68 mmHg
